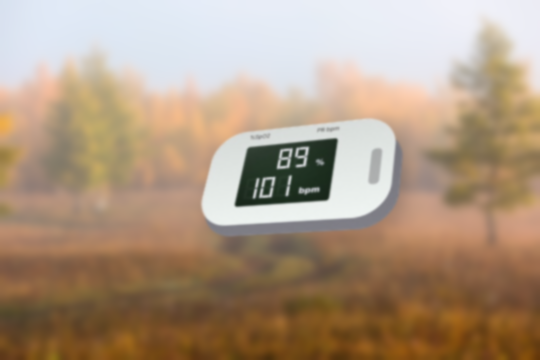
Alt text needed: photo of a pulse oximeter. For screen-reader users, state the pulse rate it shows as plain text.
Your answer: 101 bpm
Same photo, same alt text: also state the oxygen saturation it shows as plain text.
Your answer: 89 %
